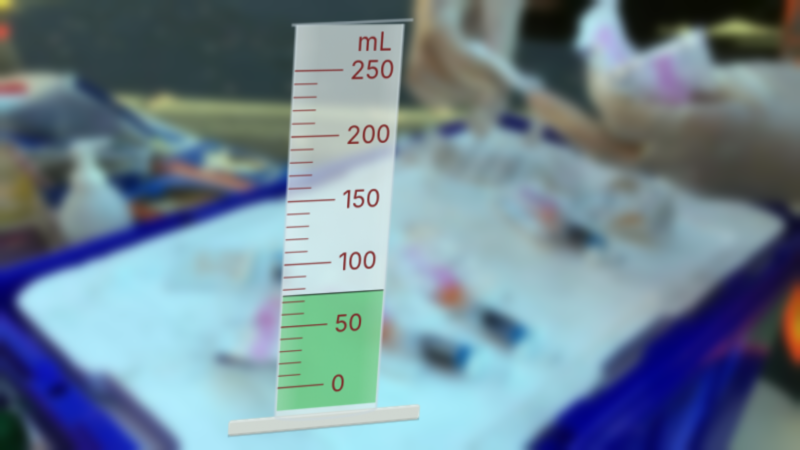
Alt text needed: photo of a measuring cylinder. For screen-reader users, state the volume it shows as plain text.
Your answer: 75 mL
